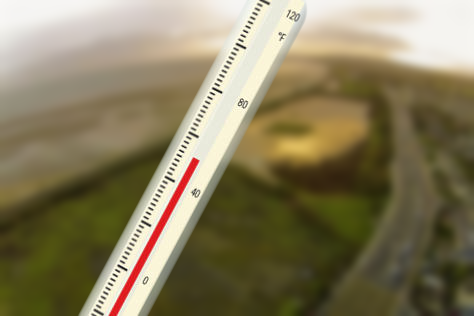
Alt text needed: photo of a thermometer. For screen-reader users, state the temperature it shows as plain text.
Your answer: 52 °F
